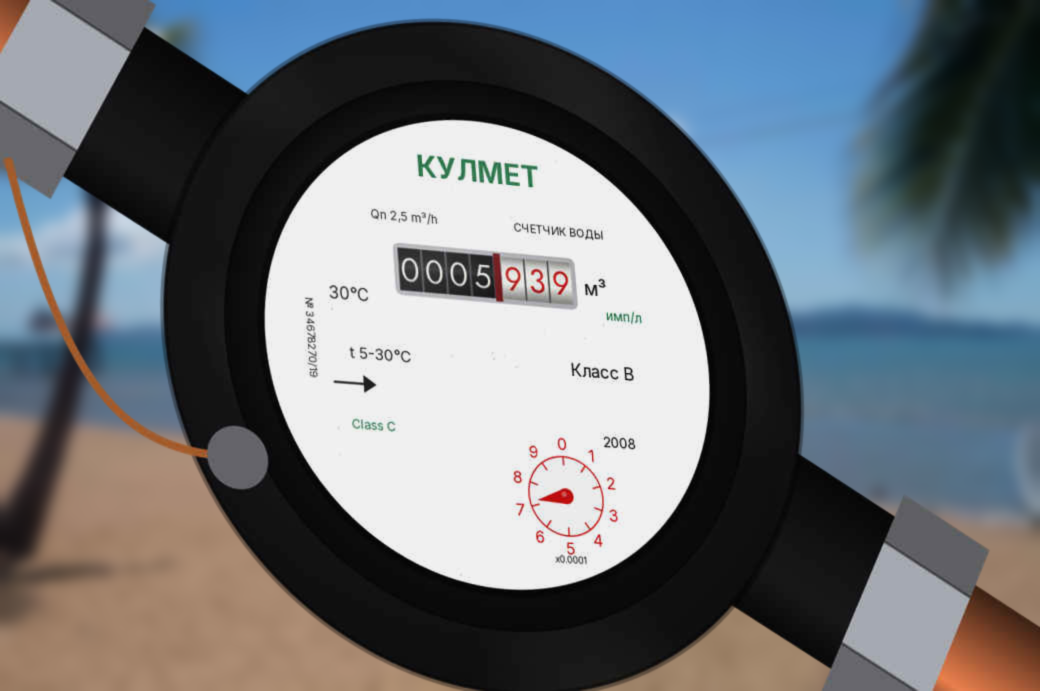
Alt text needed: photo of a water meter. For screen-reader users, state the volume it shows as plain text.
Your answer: 5.9397 m³
